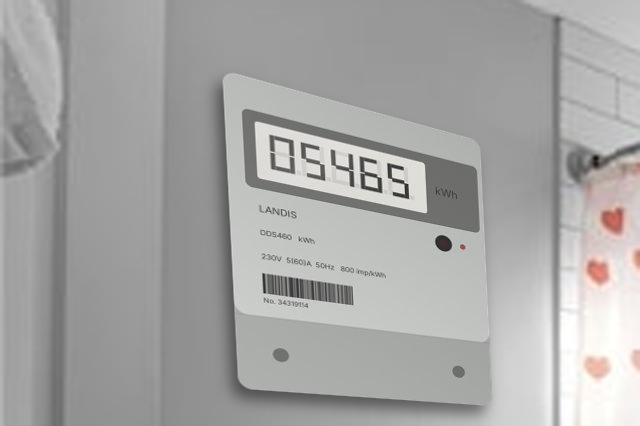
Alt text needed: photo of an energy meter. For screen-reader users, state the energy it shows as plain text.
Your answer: 5465 kWh
